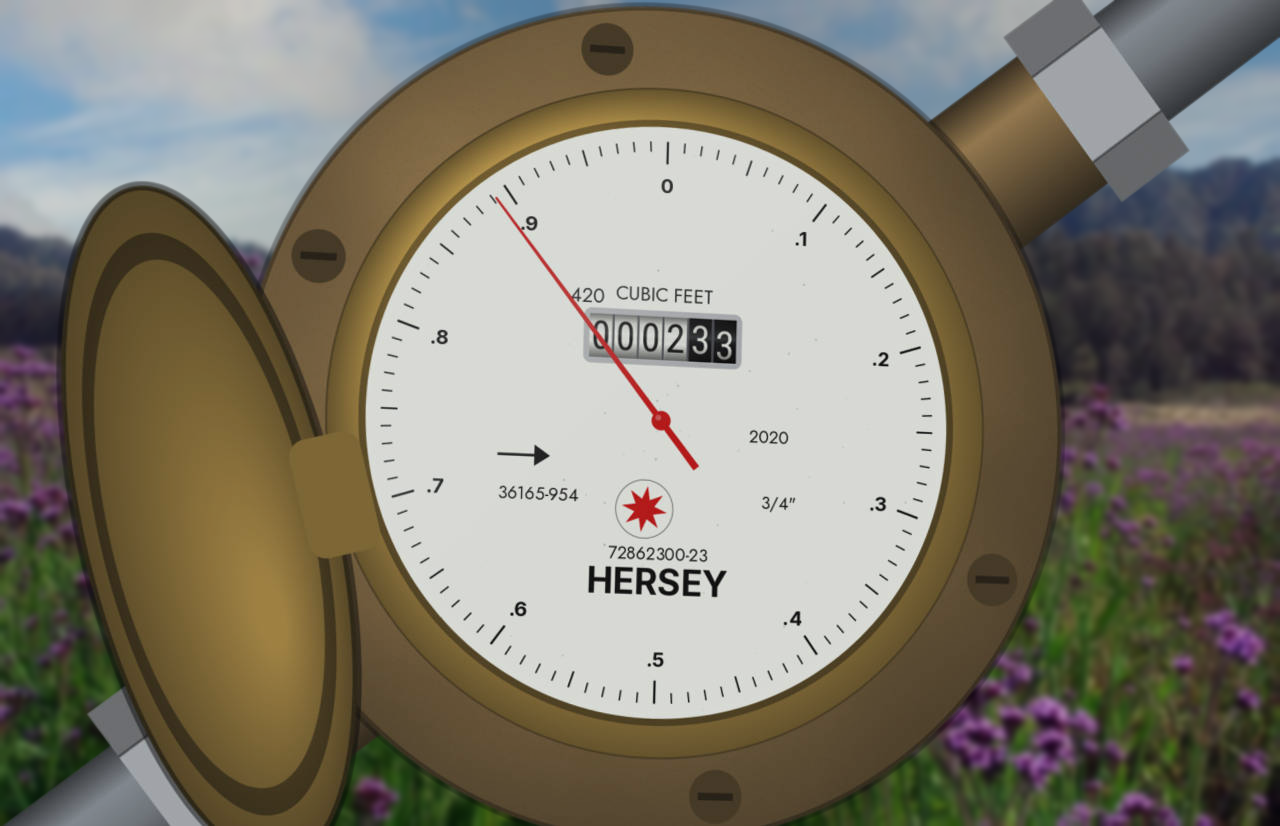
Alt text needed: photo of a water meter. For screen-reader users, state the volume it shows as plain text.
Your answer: 232.89 ft³
